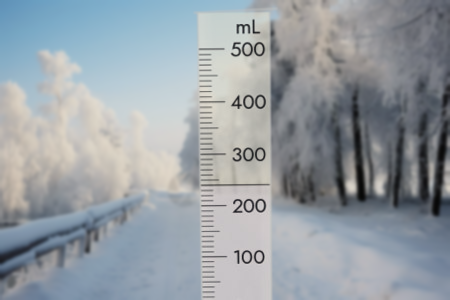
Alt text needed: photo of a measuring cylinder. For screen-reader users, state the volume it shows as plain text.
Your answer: 240 mL
